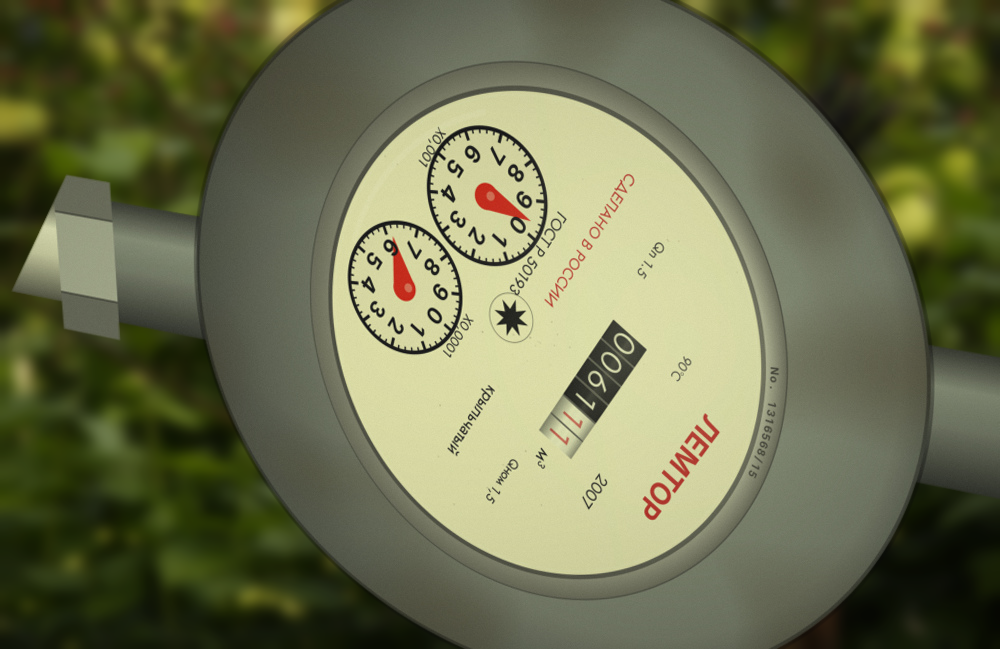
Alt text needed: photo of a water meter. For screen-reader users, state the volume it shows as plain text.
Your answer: 61.1096 m³
